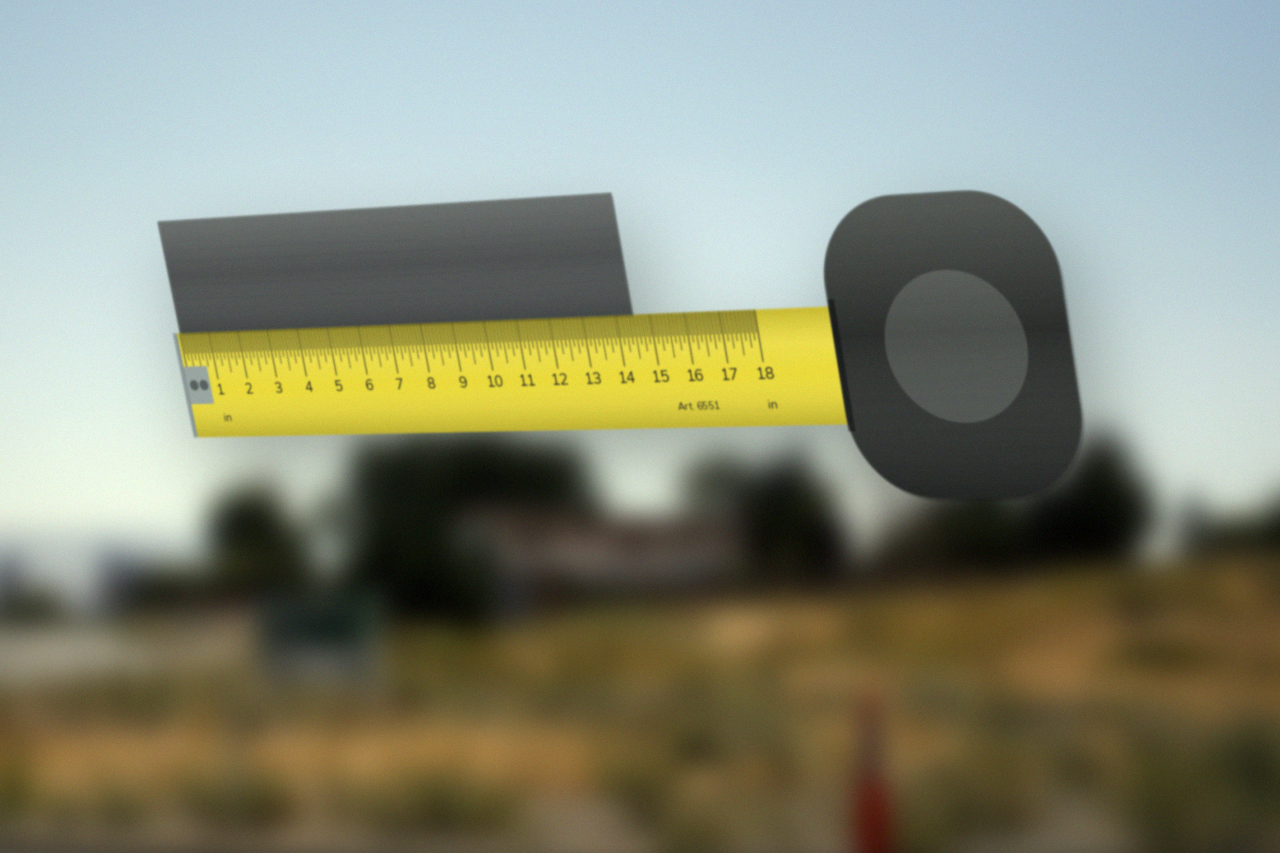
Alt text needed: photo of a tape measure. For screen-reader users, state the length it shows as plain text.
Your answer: 14.5 in
